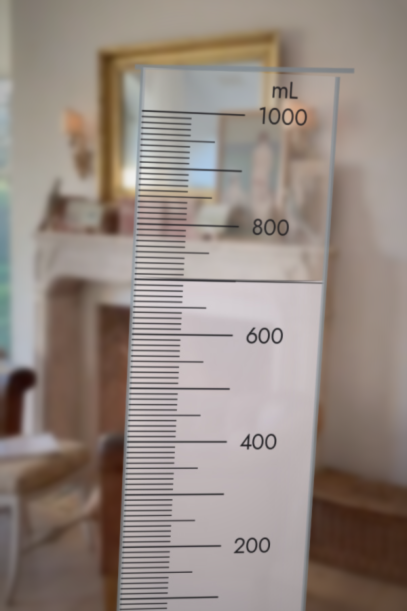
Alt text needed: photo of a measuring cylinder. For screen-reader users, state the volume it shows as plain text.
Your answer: 700 mL
